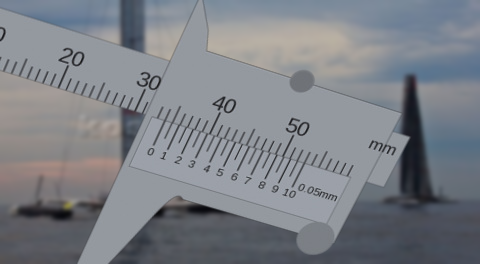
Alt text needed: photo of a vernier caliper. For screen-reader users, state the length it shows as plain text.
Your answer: 34.0 mm
